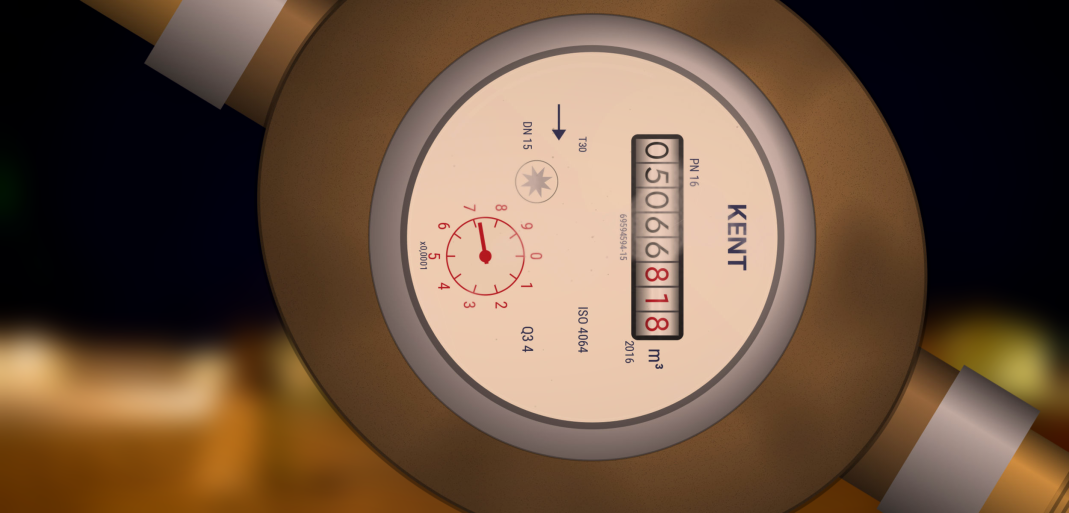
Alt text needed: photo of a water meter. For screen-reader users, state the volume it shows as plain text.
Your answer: 5066.8187 m³
